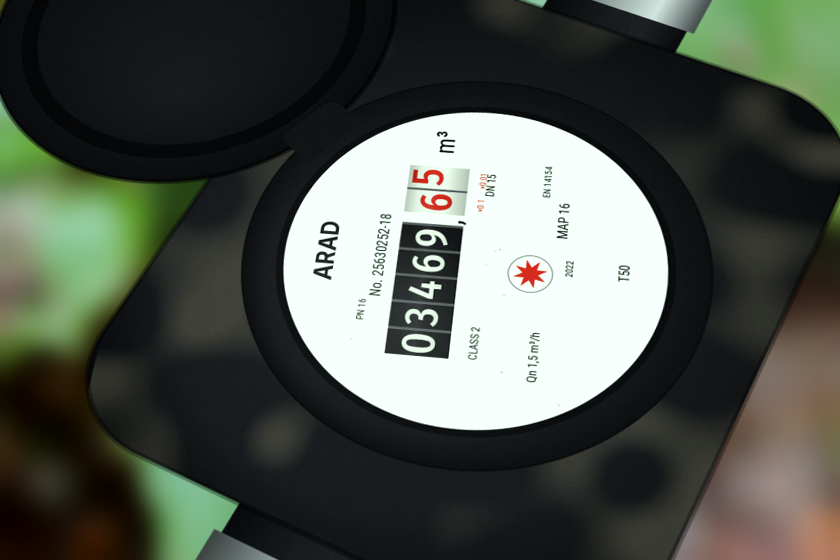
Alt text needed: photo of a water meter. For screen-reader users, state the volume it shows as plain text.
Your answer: 3469.65 m³
